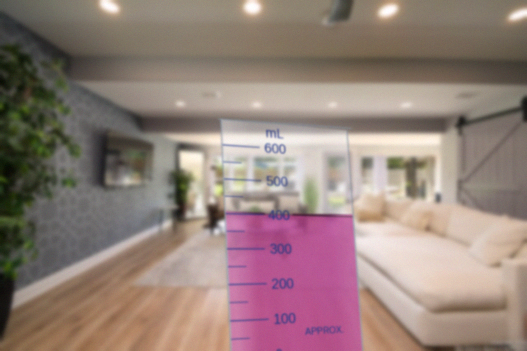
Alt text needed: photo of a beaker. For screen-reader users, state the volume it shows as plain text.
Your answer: 400 mL
